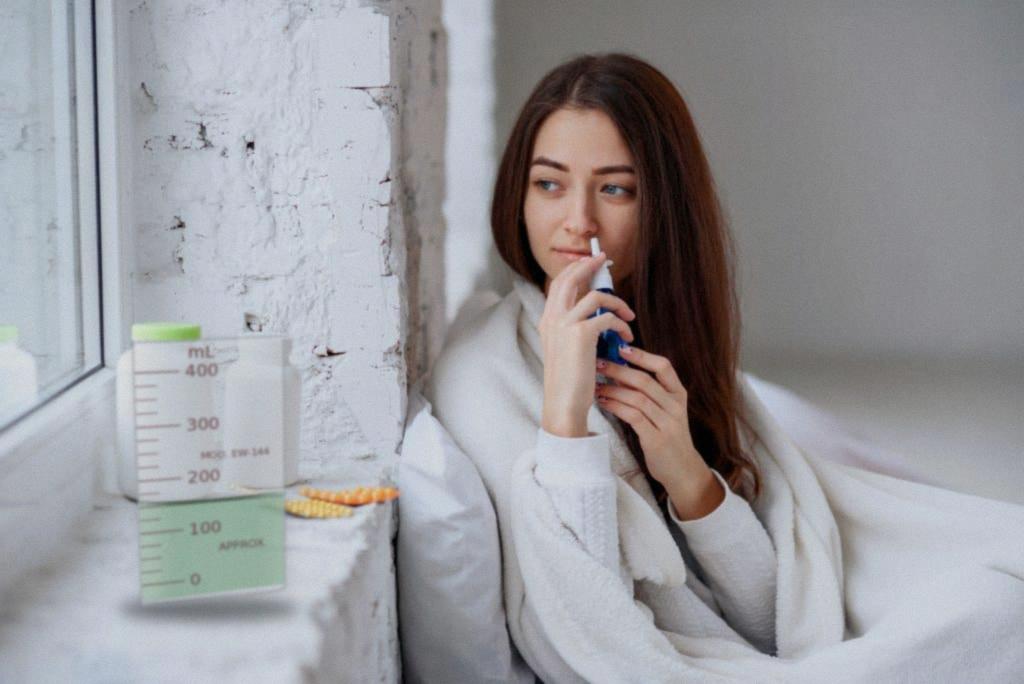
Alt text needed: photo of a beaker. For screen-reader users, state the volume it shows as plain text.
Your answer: 150 mL
